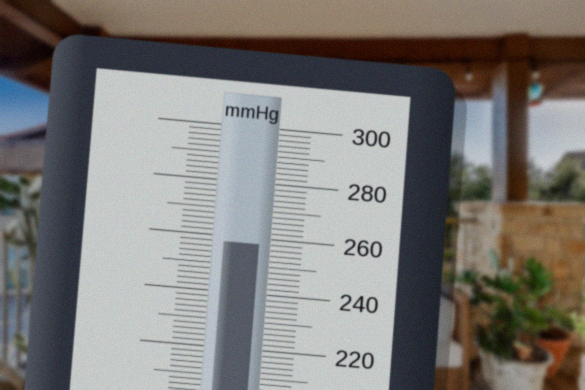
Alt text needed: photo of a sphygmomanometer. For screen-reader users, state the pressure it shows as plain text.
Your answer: 258 mmHg
